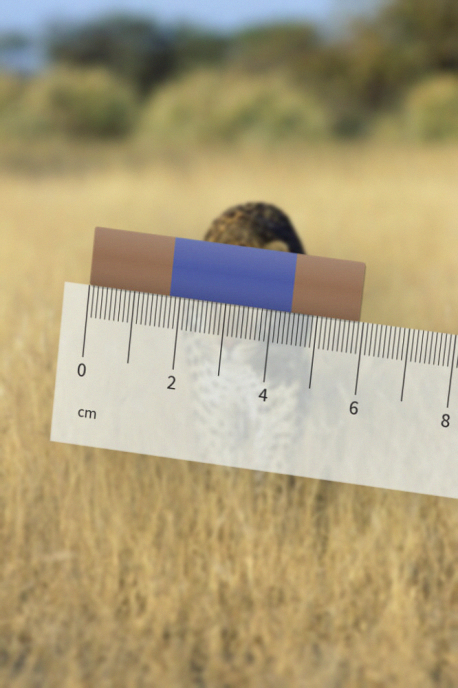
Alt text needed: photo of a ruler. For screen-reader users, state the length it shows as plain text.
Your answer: 5.9 cm
